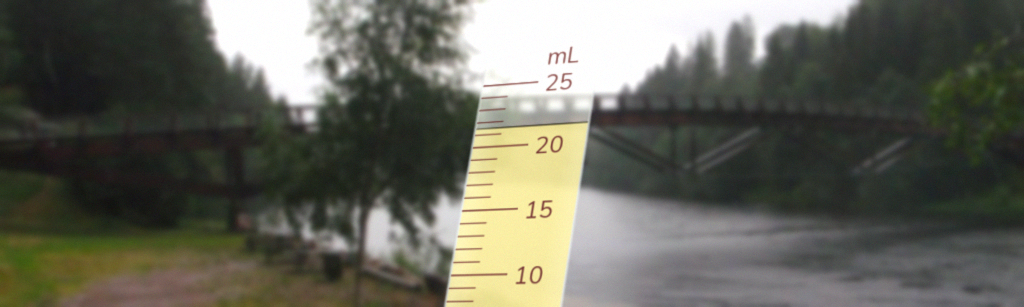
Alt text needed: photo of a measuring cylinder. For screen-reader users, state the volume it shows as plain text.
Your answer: 21.5 mL
